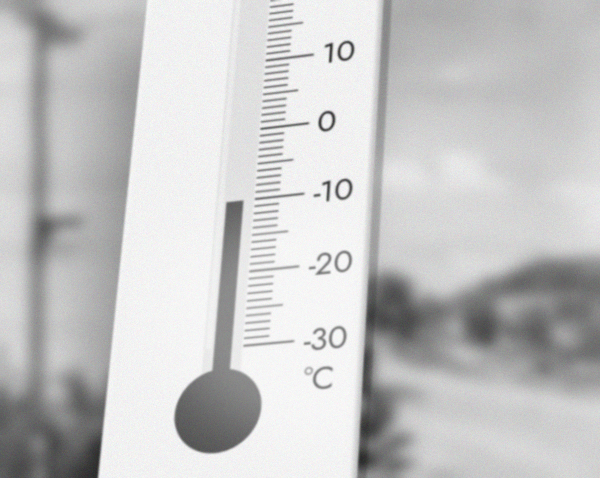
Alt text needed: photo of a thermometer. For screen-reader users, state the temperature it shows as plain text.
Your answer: -10 °C
